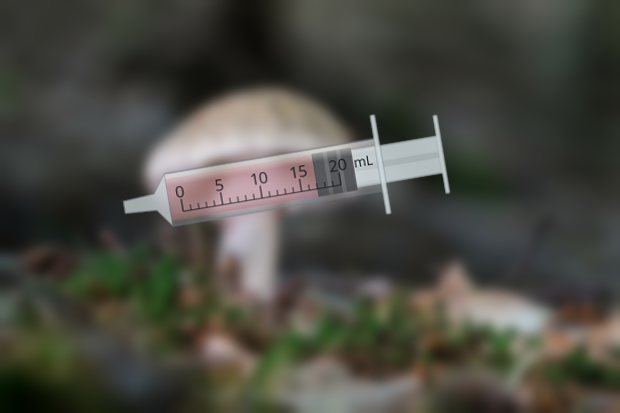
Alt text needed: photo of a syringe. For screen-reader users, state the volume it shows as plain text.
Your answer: 17 mL
